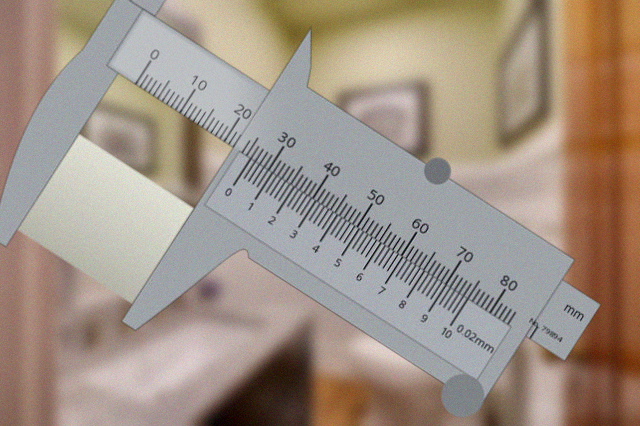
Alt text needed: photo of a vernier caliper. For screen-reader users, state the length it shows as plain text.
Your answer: 26.0 mm
